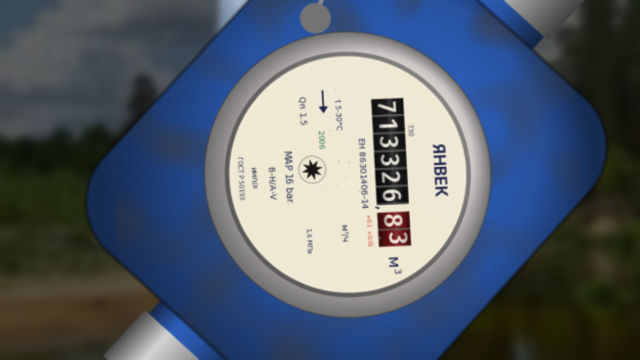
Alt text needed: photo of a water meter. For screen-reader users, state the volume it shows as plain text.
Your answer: 713326.83 m³
